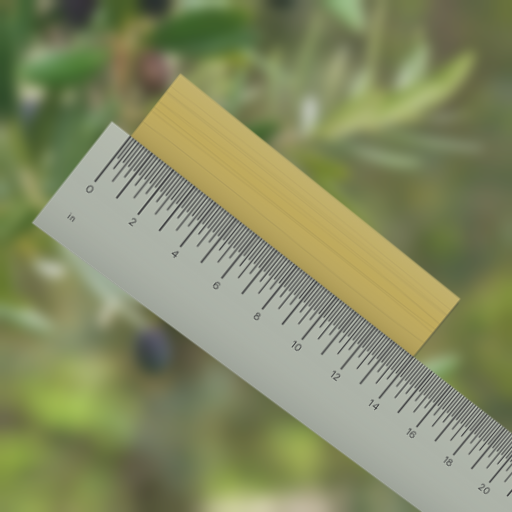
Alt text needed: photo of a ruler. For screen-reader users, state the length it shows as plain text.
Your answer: 14 in
